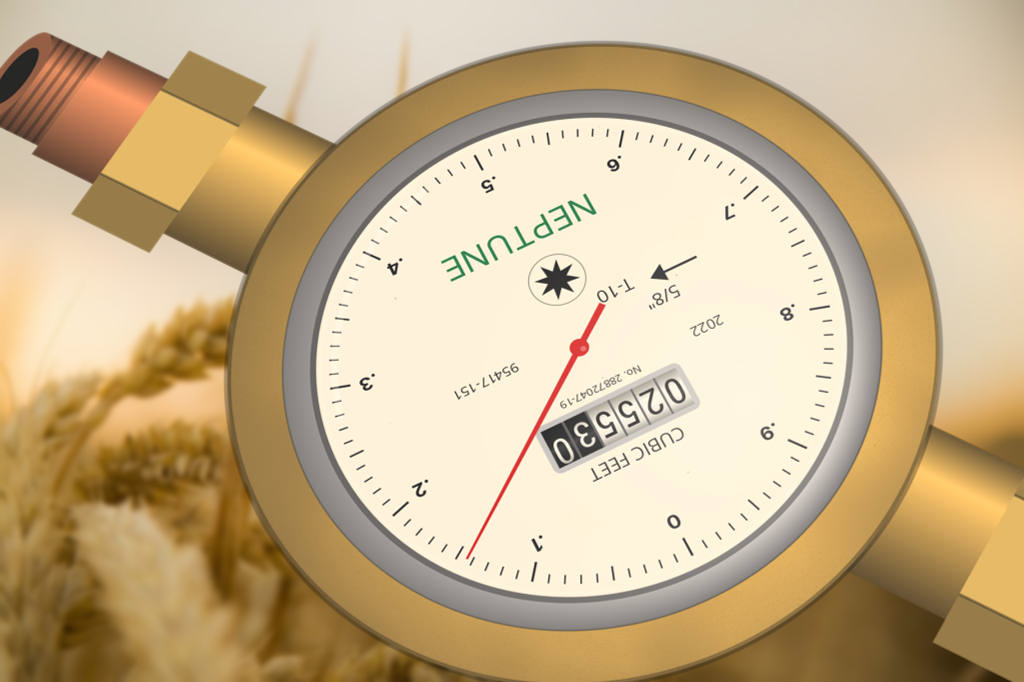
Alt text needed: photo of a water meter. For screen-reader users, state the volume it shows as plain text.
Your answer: 25530.14 ft³
